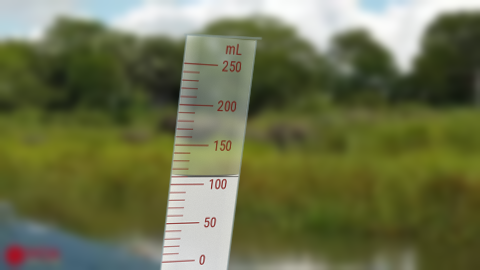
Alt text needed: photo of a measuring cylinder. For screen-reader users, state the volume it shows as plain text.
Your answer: 110 mL
